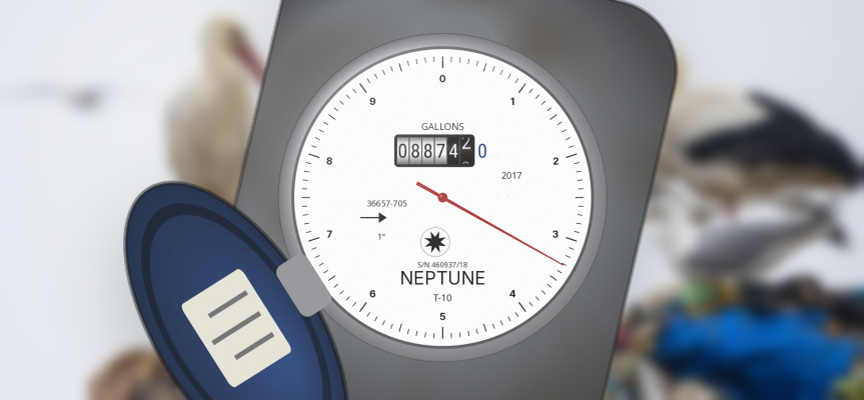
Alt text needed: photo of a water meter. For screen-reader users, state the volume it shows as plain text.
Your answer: 887423.3 gal
